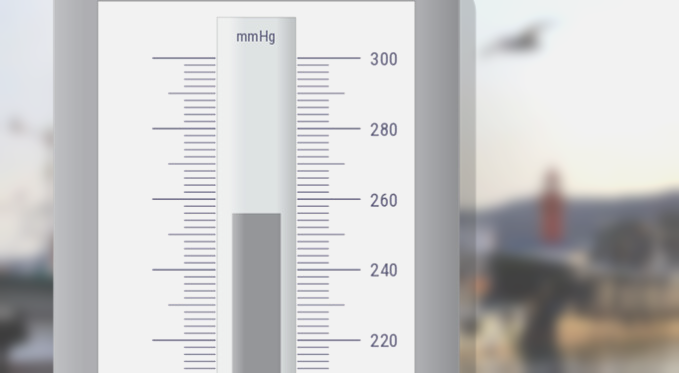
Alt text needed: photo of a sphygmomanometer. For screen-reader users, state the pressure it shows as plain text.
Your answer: 256 mmHg
